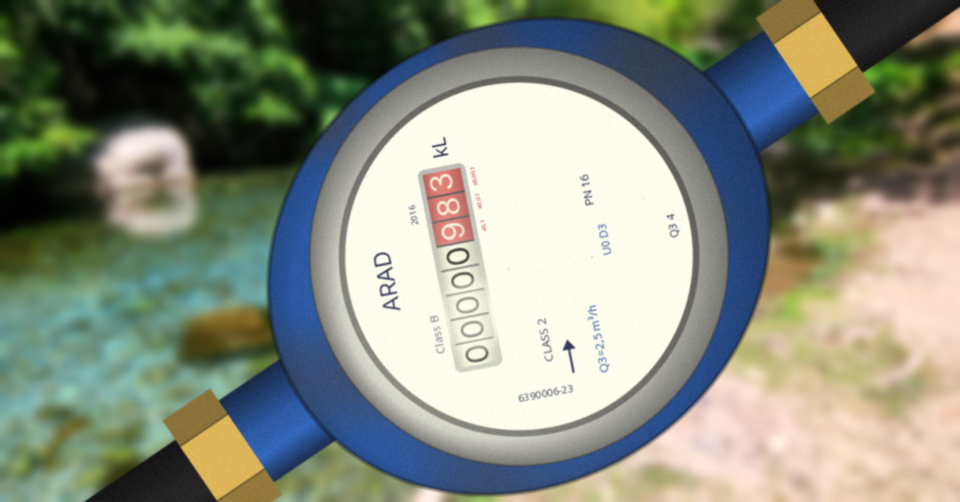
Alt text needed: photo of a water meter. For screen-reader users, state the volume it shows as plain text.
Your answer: 0.983 kL
